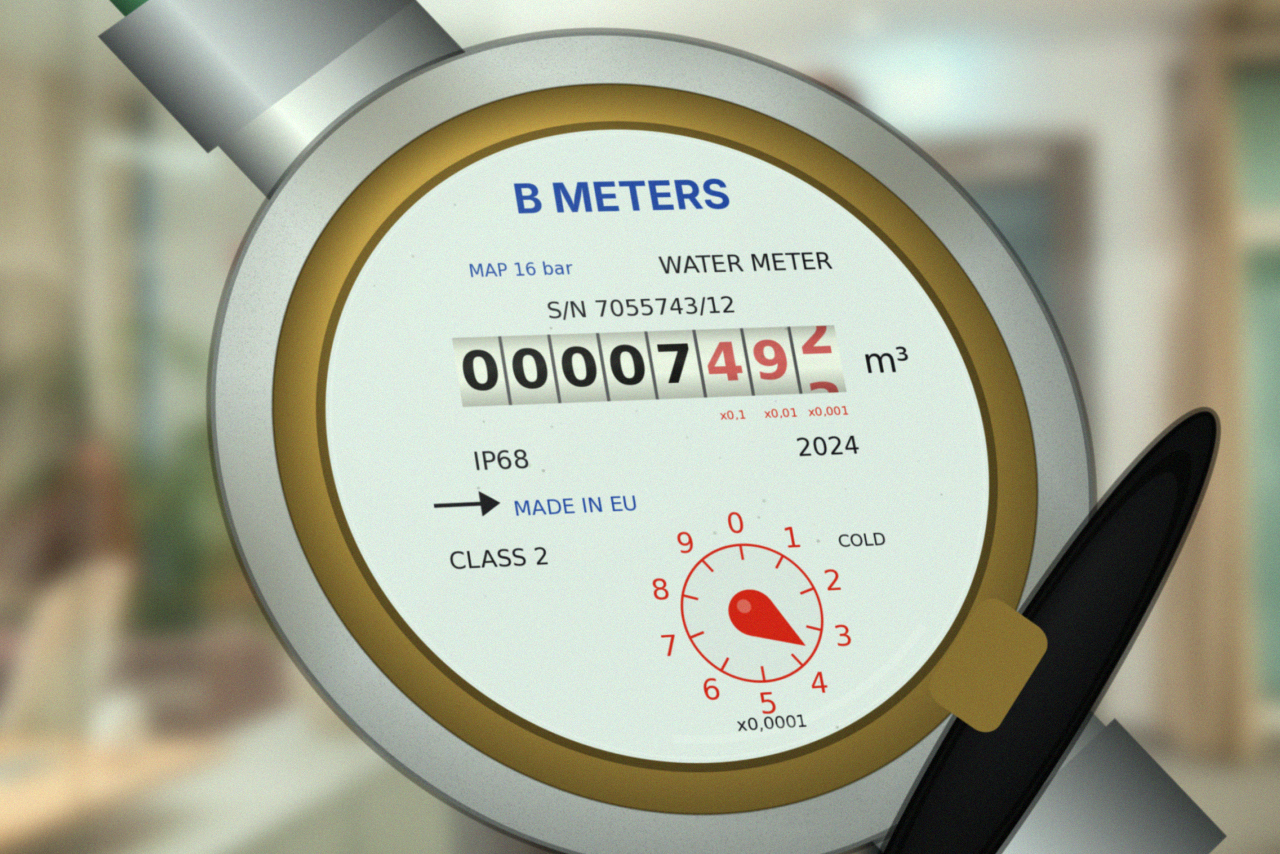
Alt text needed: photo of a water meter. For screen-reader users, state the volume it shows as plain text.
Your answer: 7.4923 m³
